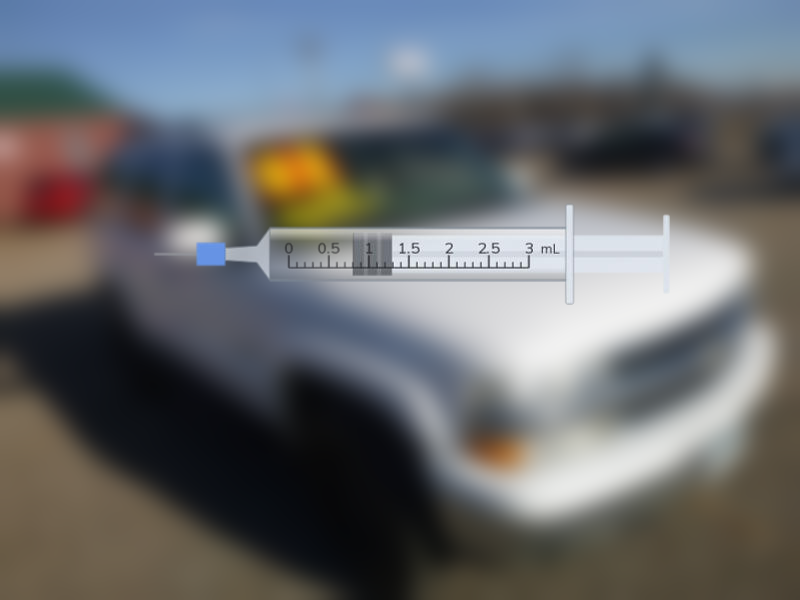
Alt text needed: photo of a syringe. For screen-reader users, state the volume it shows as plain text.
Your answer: 0.8 mL
